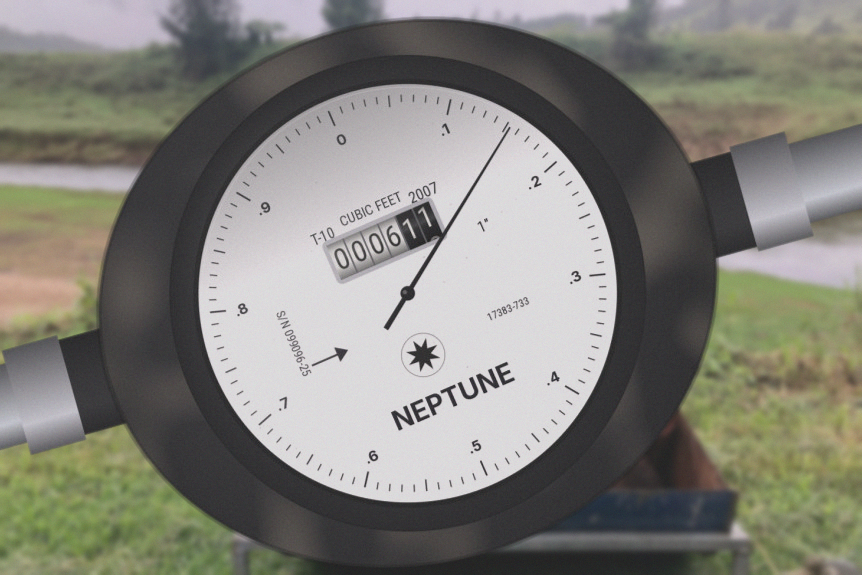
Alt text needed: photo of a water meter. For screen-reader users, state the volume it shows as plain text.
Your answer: 611.15 ft³
